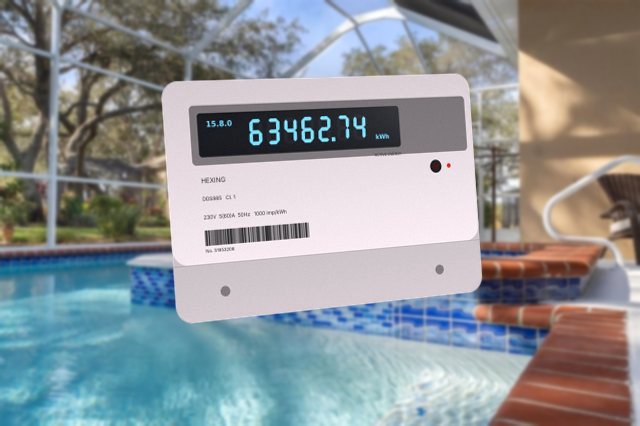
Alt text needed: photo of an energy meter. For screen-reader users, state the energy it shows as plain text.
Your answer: 63462.74 kWh
